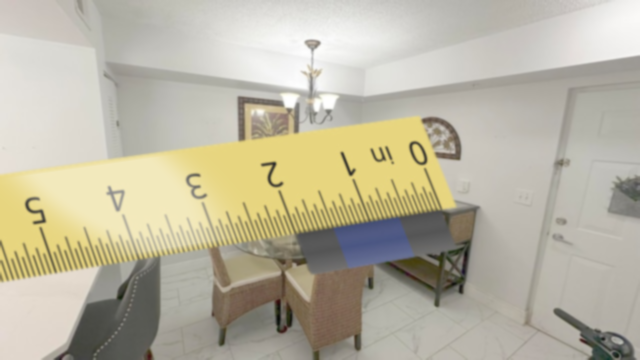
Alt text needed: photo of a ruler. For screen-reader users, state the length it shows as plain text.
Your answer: 2 in
